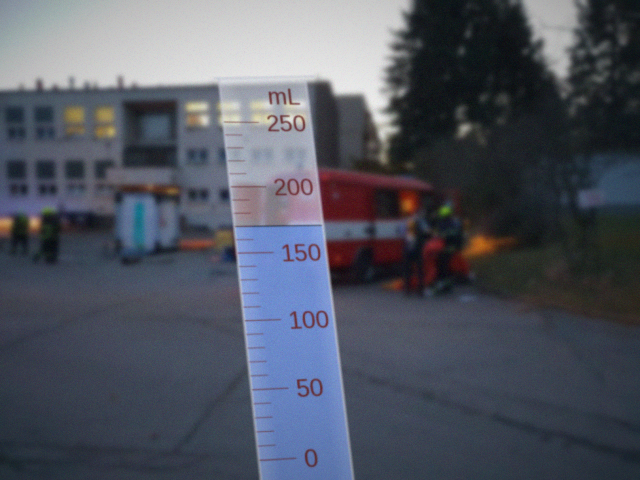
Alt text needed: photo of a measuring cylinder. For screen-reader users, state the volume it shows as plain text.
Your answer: 170 mL
